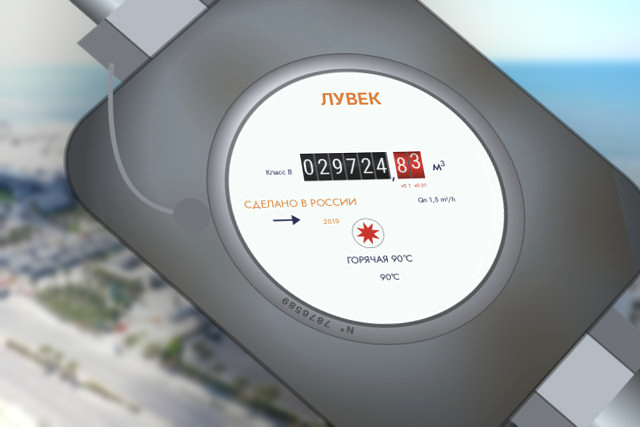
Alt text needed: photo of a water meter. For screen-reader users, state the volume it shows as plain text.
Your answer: 29724.83 m³
